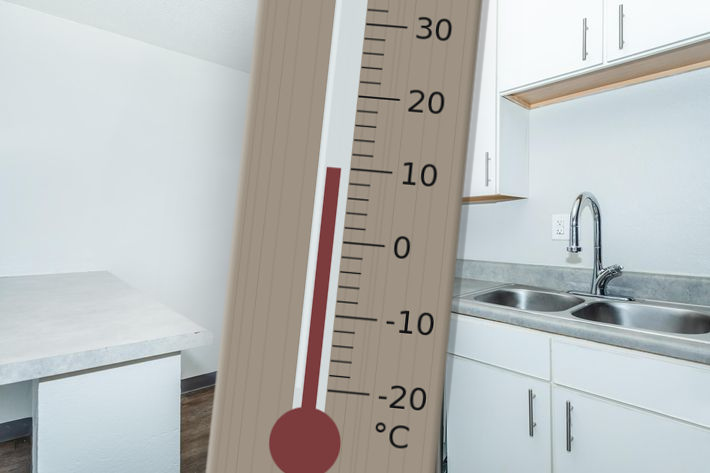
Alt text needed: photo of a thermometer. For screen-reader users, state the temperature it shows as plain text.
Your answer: 10 °C
